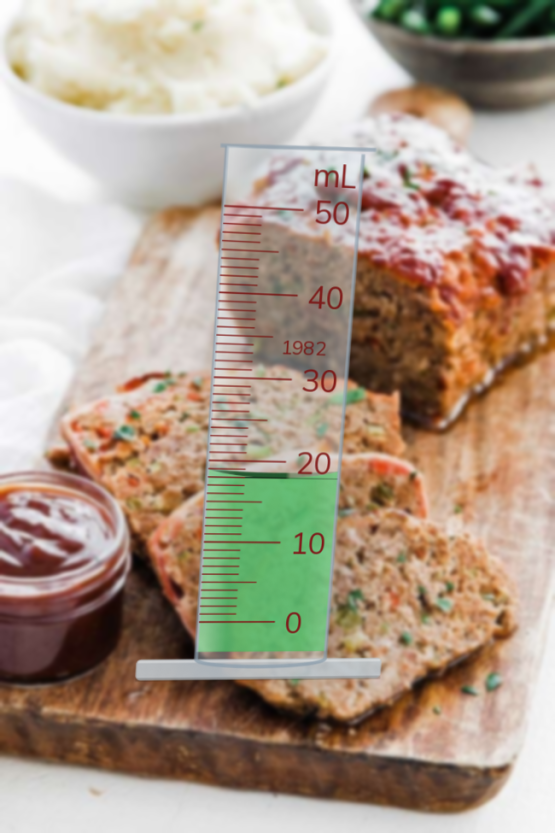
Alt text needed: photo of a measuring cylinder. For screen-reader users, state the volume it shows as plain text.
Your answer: 18 mL
